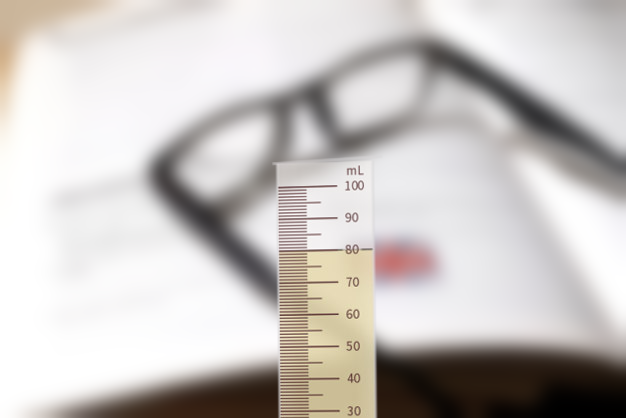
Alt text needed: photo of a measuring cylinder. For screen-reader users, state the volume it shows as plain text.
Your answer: 80 mL
